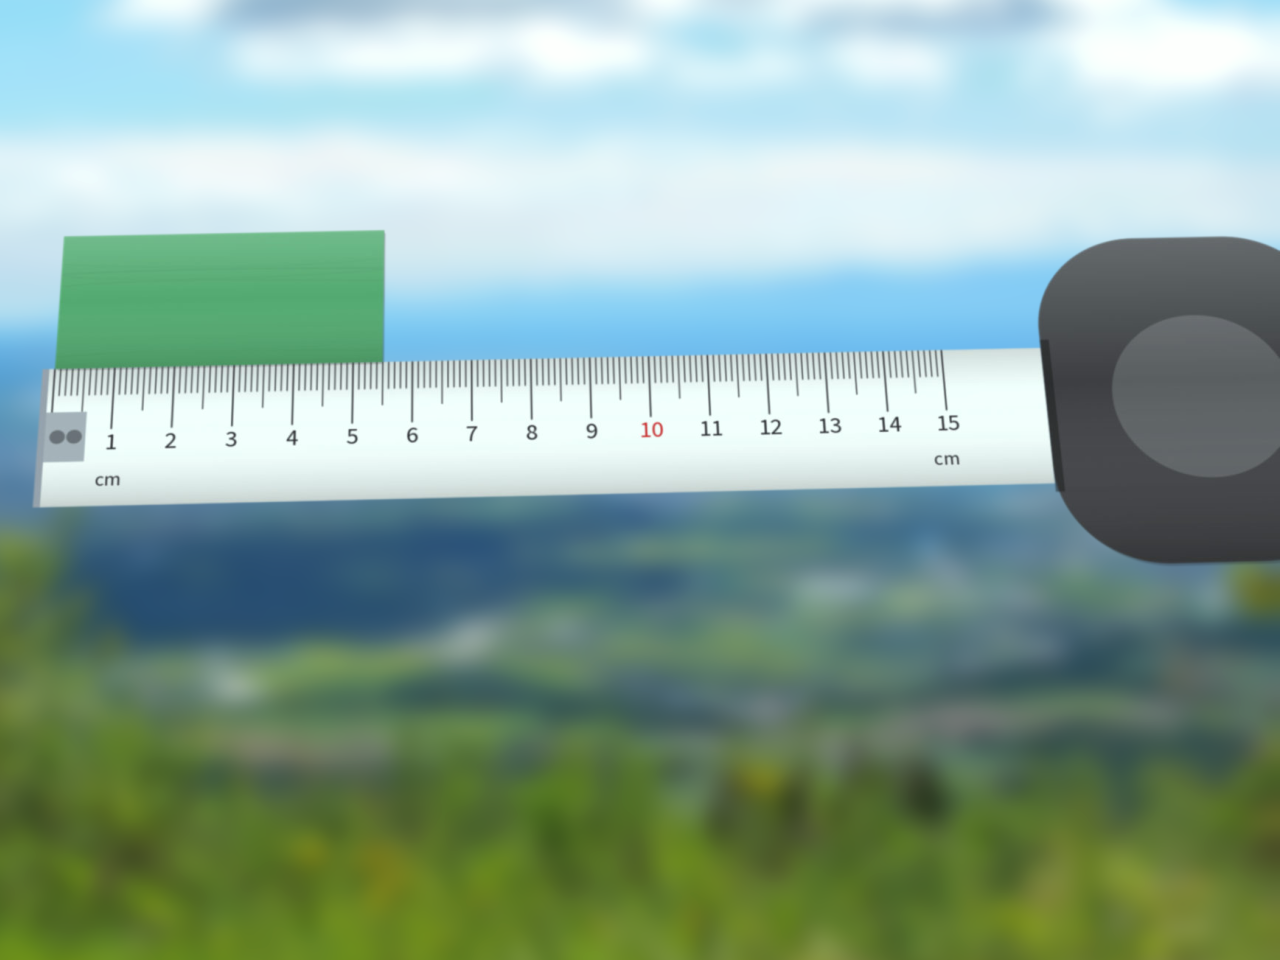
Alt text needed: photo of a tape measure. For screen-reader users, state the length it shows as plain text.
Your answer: 5.5 cm
